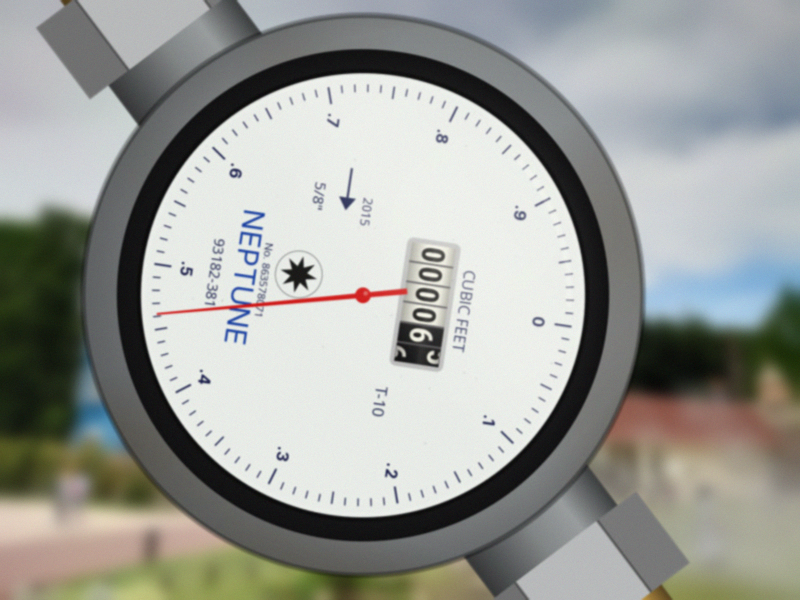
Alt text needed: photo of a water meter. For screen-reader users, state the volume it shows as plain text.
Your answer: 65.46 ft³
